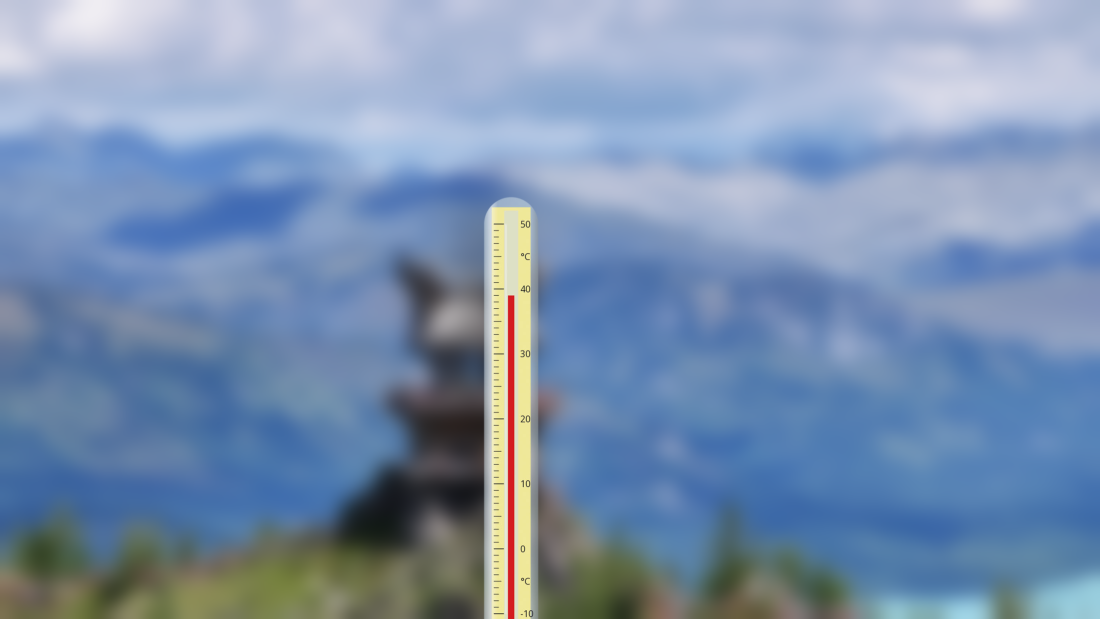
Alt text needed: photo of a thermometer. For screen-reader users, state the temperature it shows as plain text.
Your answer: 39 °C
